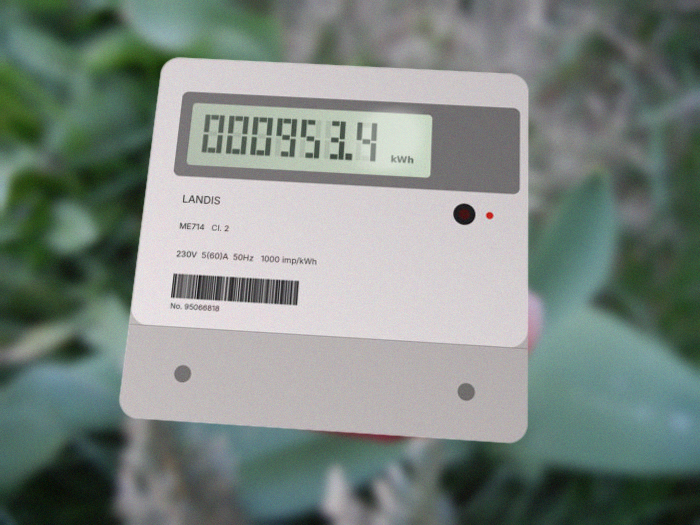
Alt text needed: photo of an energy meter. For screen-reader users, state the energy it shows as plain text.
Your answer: 953.4 kWh
